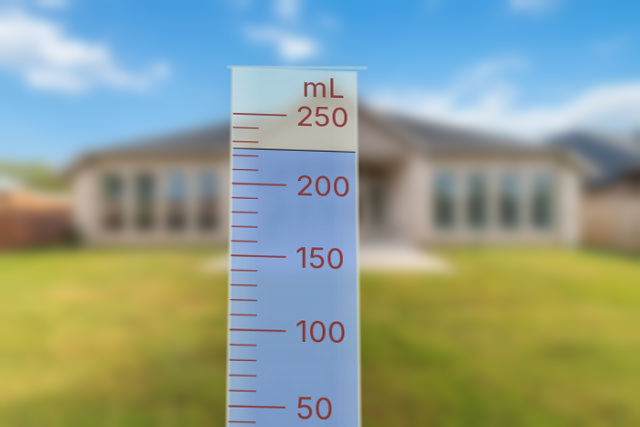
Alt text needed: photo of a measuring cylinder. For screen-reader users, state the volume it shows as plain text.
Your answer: 225 mL
